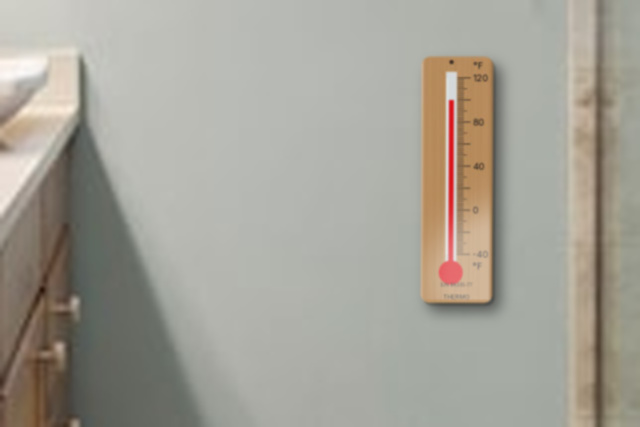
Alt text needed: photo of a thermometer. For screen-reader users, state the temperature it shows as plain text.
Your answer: 100 °F
